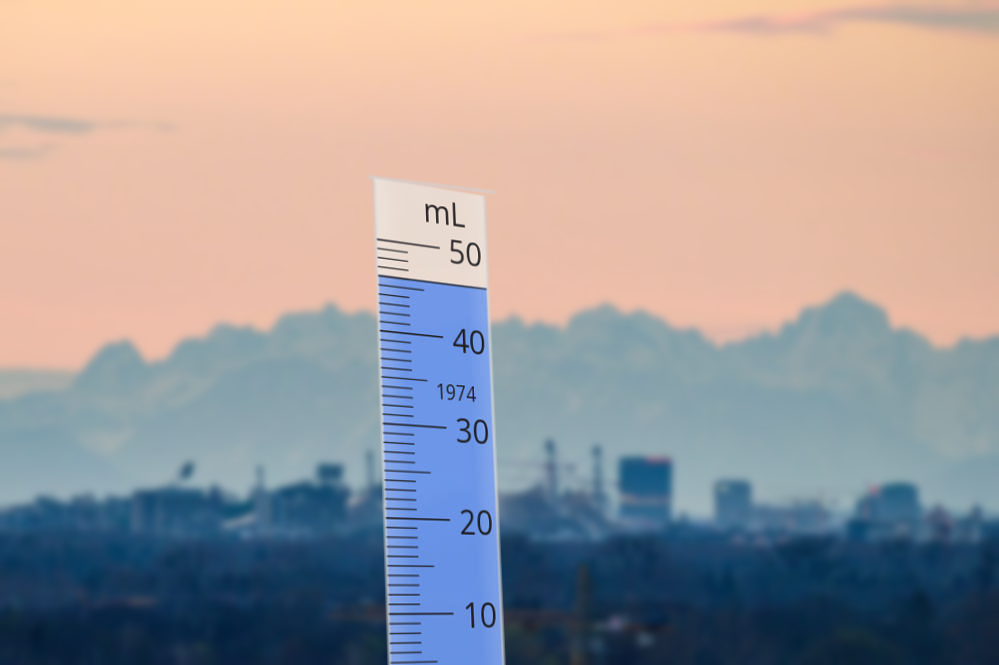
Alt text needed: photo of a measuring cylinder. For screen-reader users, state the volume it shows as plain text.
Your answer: 46 mL
